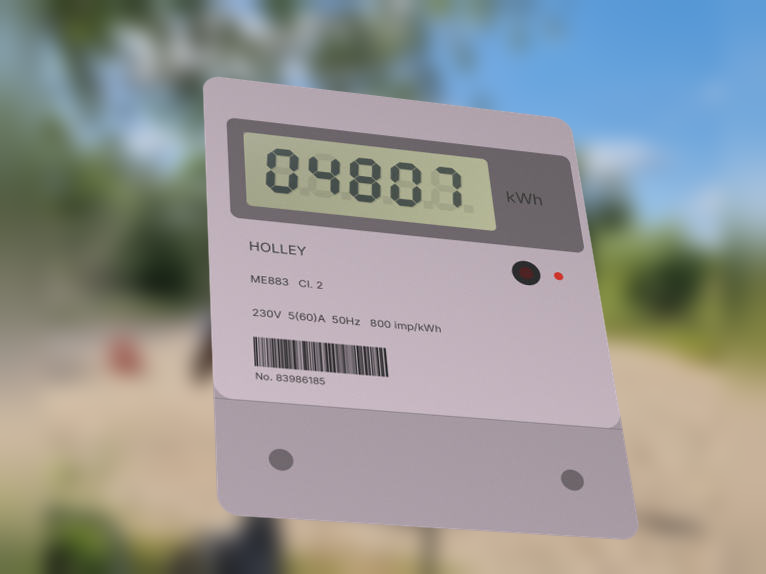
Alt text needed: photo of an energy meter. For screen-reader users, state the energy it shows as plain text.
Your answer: 4807 kWh
